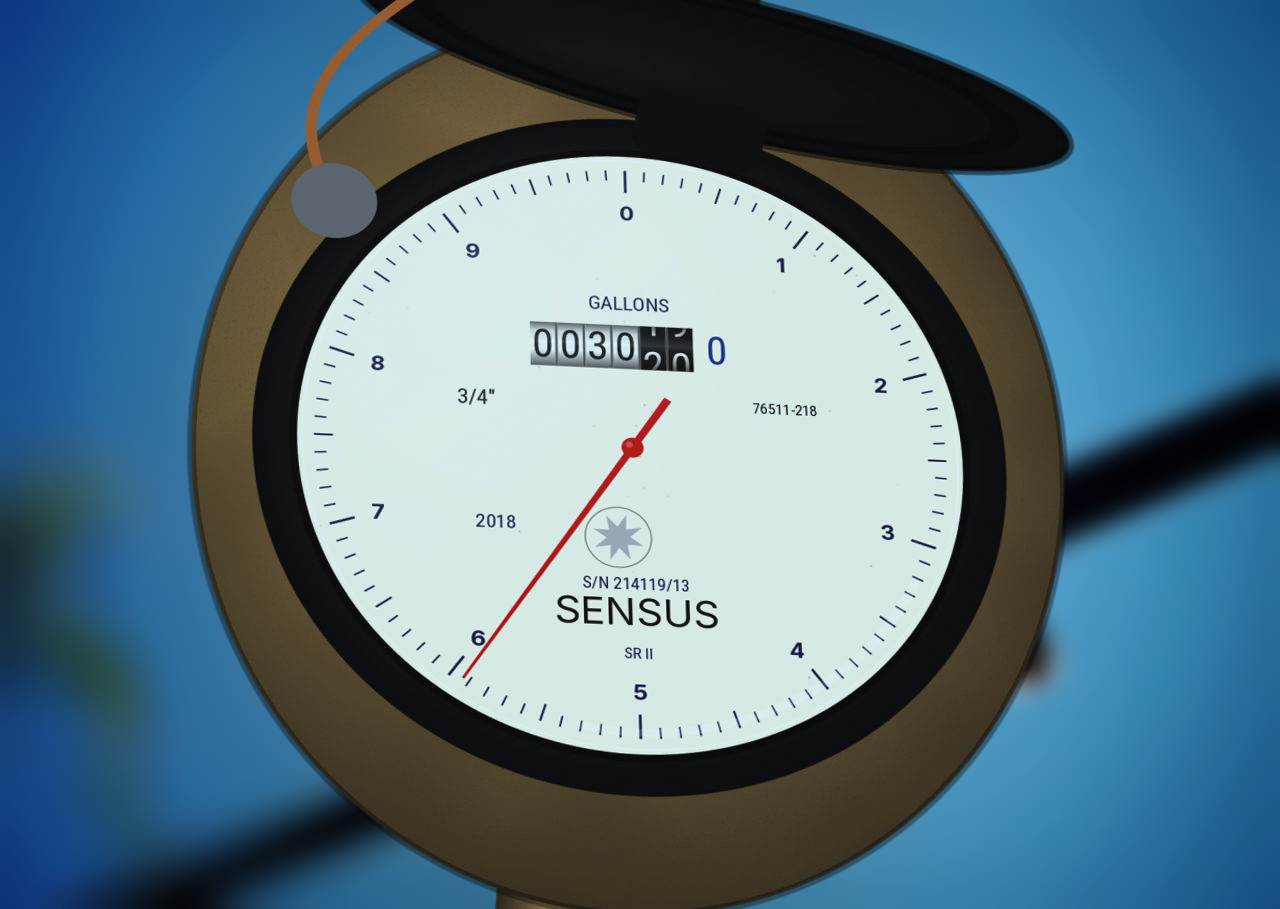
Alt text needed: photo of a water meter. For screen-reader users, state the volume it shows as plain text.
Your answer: 30195.9 gal
